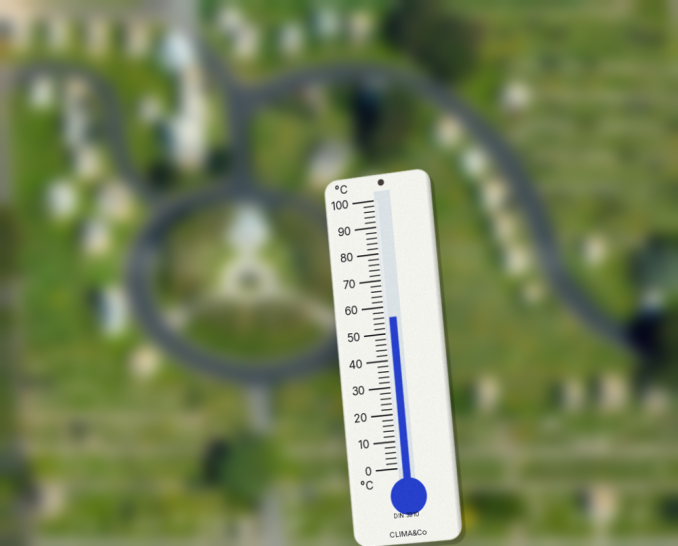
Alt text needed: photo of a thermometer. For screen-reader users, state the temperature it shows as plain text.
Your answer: 56 °C
